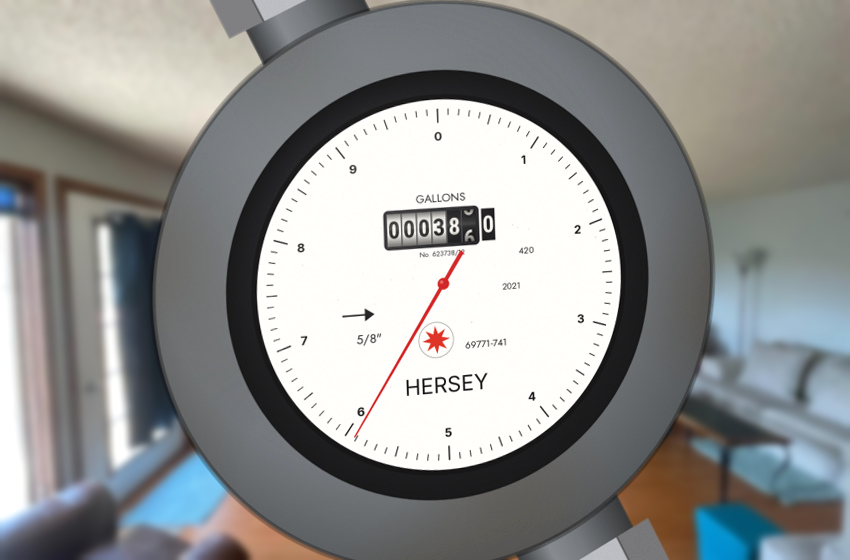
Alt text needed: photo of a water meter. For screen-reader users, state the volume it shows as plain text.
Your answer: 3855.9 gal
